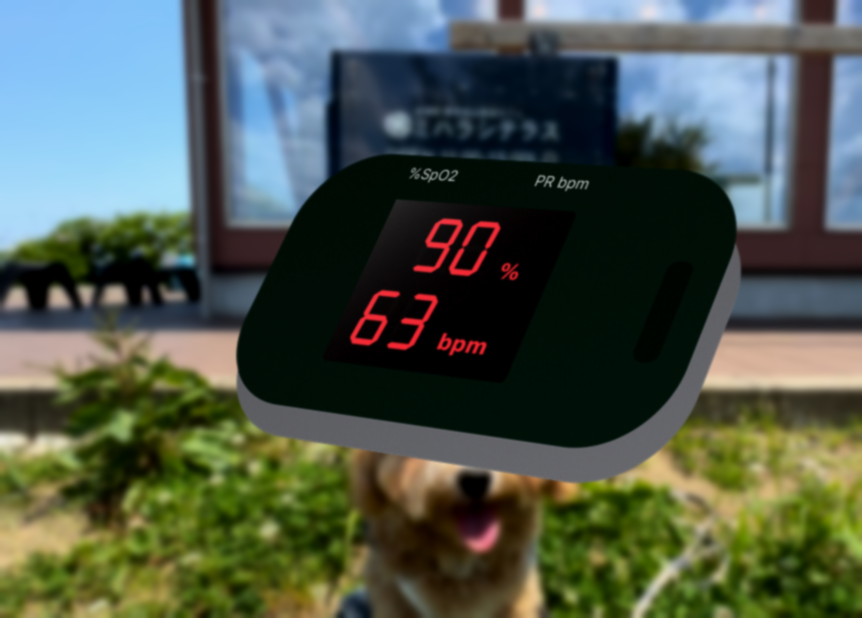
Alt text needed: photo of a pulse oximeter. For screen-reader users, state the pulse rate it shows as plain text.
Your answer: 63 bpm
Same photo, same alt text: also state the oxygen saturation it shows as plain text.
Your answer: 90 %
